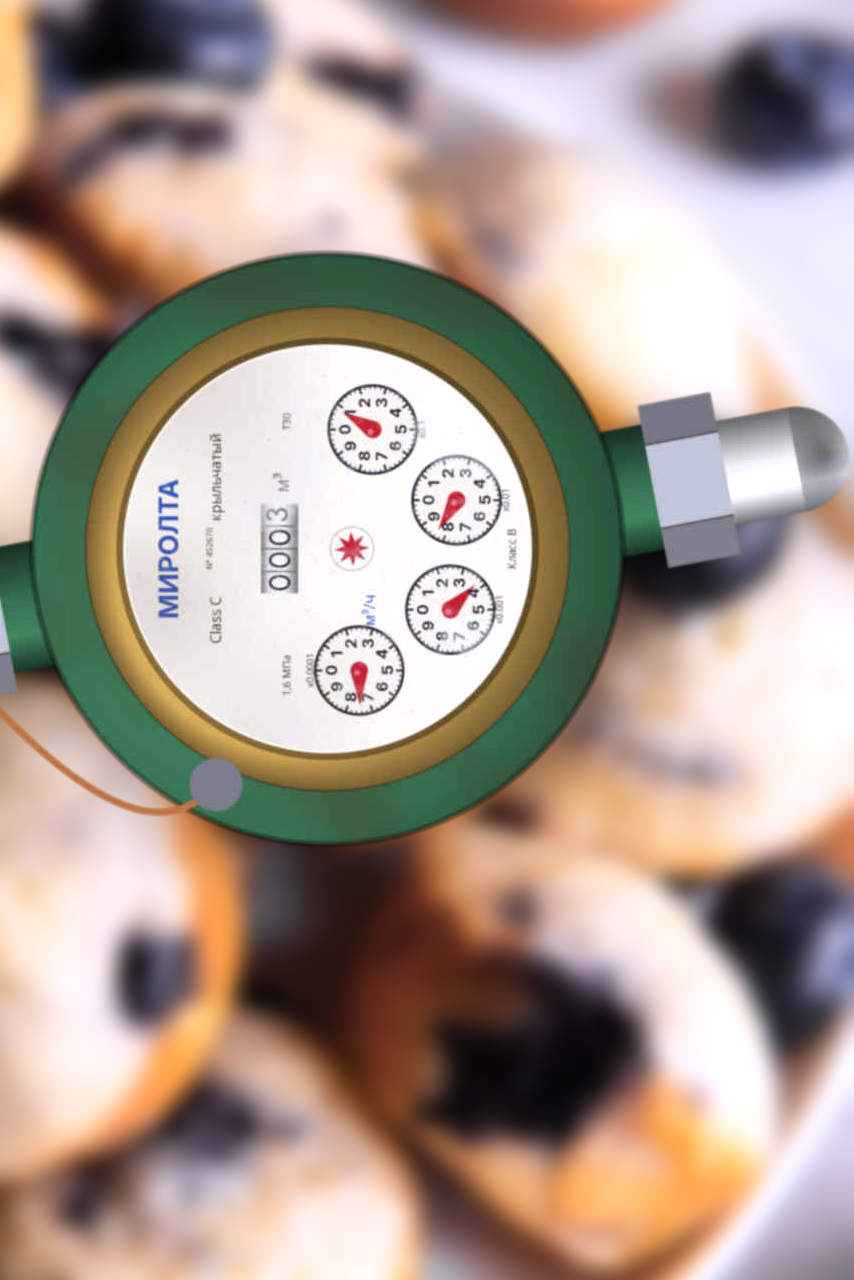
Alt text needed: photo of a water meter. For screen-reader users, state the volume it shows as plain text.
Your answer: 3.0837 m³
